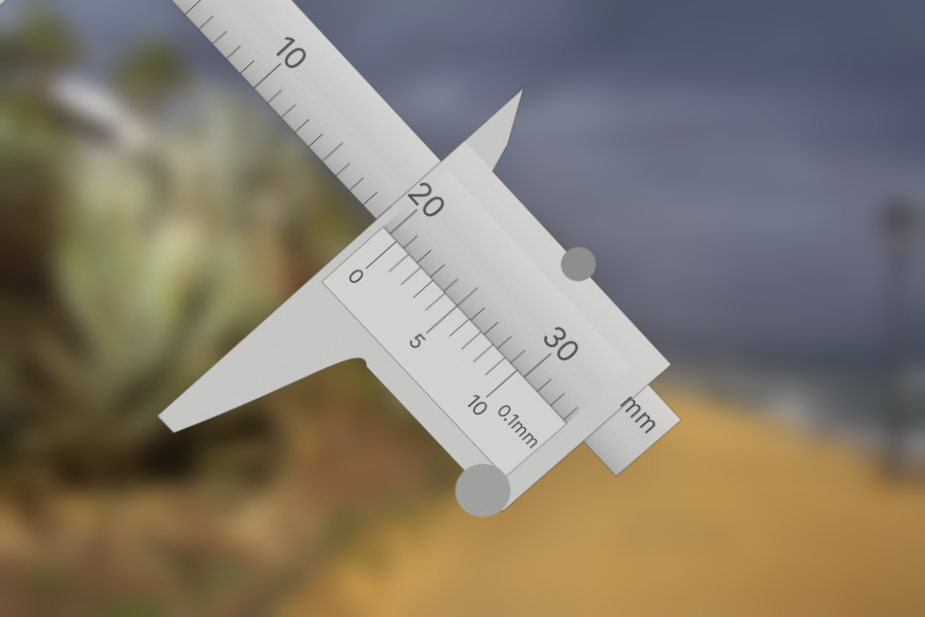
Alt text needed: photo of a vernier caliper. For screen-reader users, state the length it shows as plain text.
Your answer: 20.5 mm
